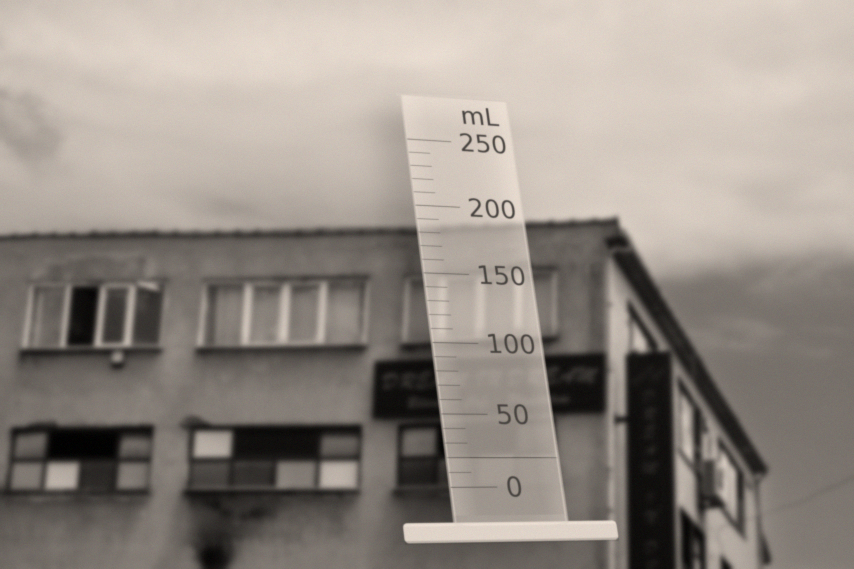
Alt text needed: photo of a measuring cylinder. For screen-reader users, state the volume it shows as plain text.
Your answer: 20 mL
